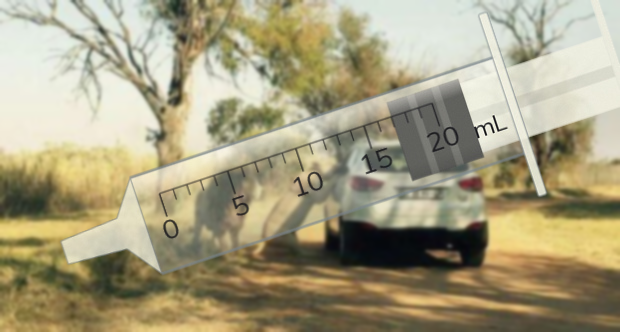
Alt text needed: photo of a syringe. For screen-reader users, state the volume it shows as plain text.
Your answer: 17 mL
